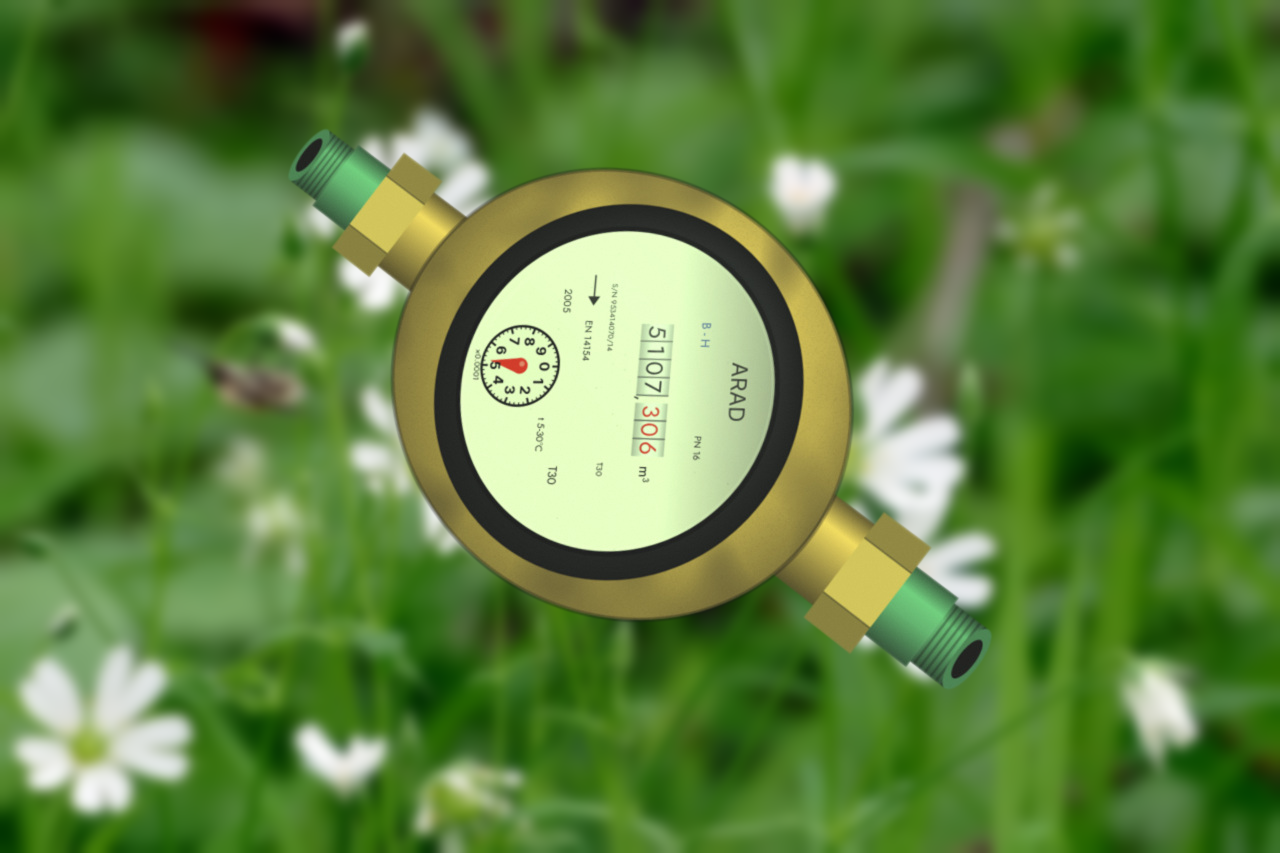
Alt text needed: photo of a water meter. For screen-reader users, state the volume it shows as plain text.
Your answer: 5107.3065 m³
